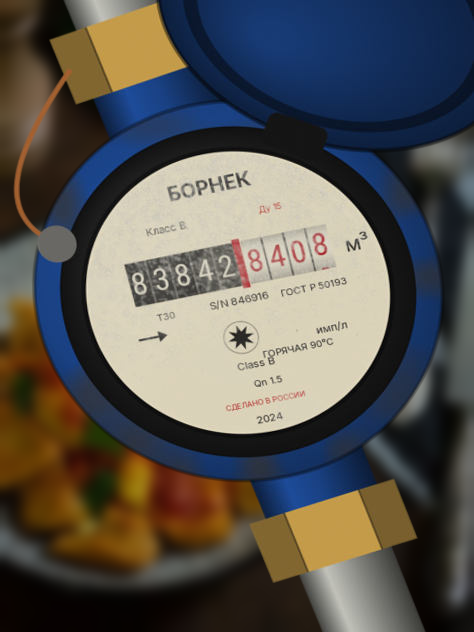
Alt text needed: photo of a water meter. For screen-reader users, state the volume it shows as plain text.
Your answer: 83842.8408 m³
